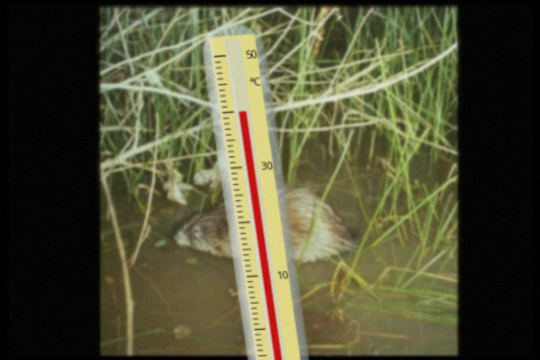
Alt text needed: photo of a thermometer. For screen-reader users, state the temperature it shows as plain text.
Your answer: 40 °C
